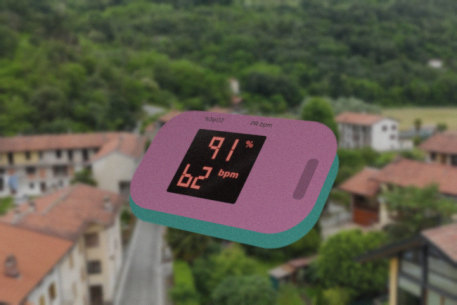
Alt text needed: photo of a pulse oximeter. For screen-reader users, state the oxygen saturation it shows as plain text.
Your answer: 91 %
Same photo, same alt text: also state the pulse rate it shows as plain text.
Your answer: 62 bpm
